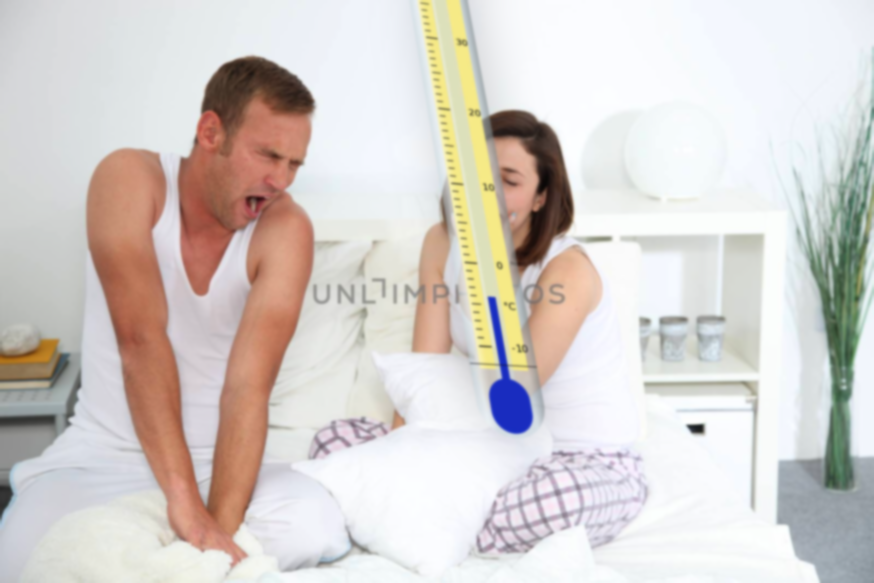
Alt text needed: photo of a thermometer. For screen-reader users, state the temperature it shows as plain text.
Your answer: -4 °C
